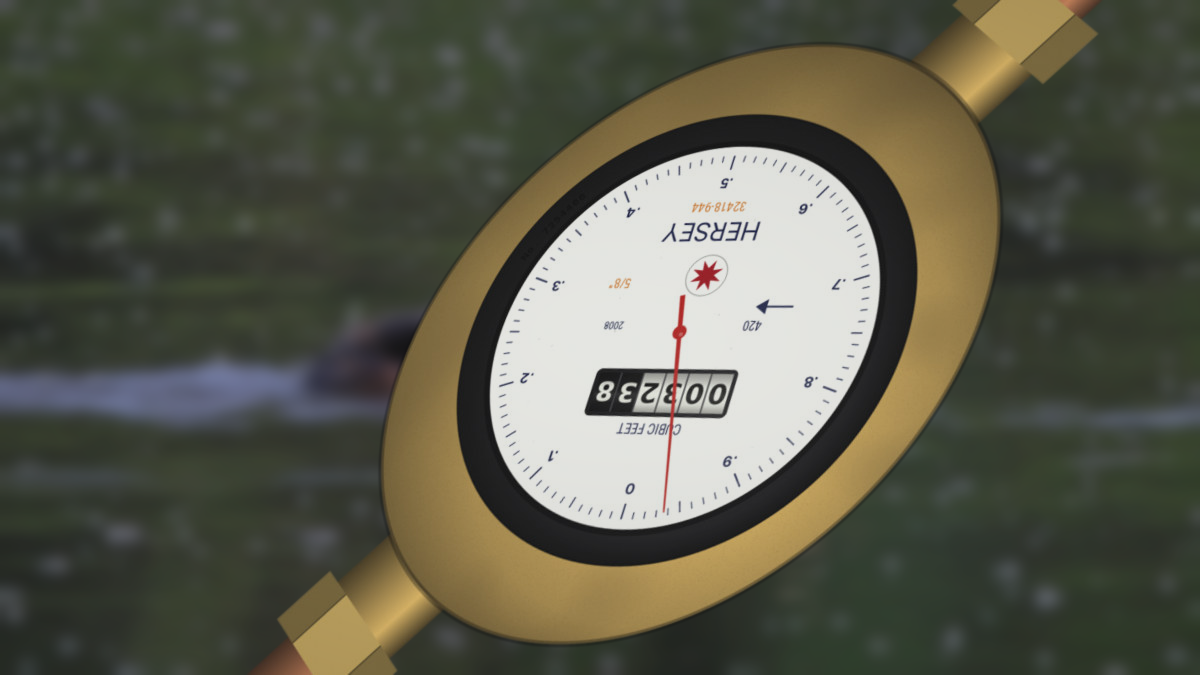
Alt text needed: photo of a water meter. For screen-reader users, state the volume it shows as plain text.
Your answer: 3237.96 ft³
